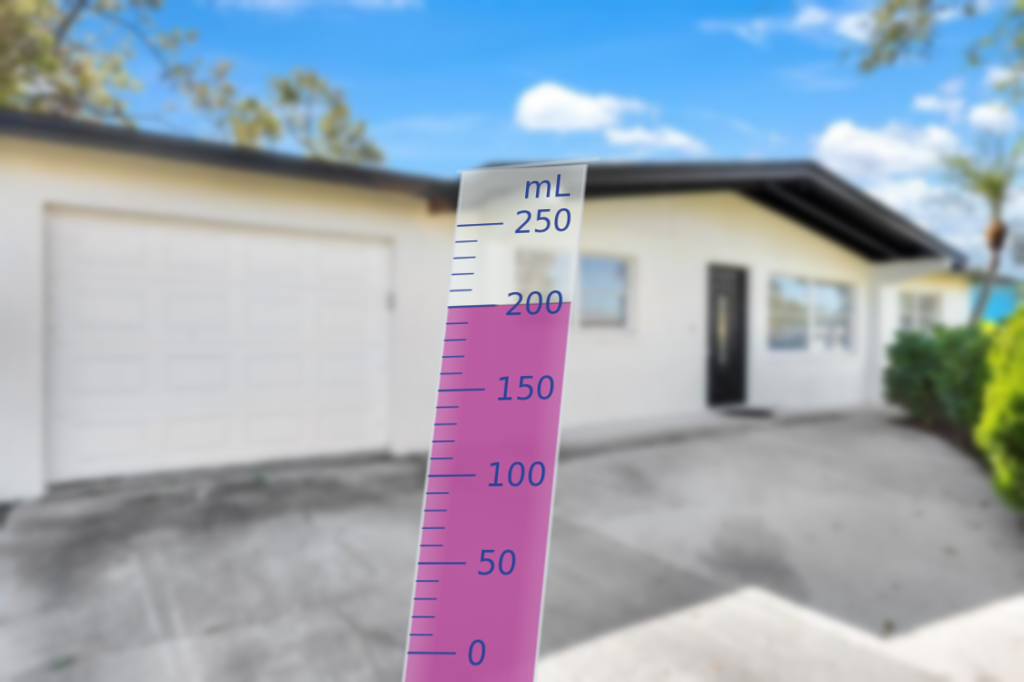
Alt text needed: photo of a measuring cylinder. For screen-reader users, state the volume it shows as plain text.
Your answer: 200 mL
